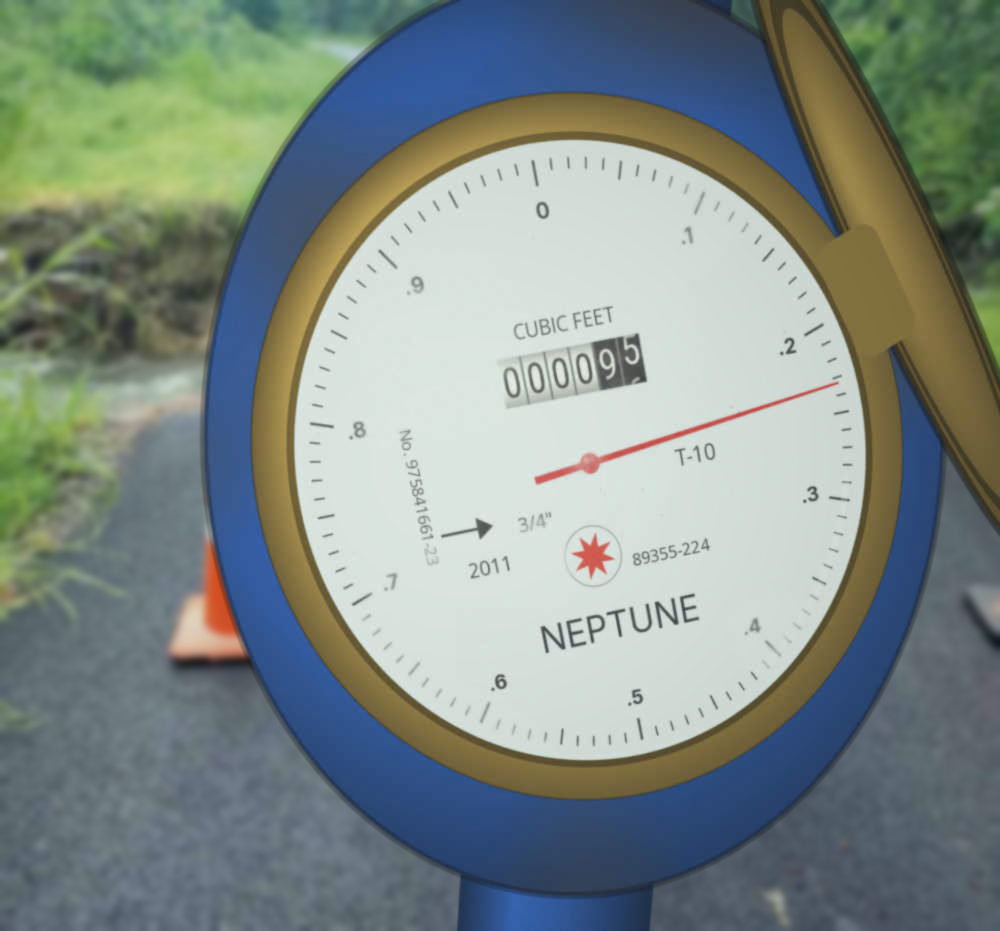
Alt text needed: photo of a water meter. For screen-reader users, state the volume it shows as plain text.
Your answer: 95.23 ft³
